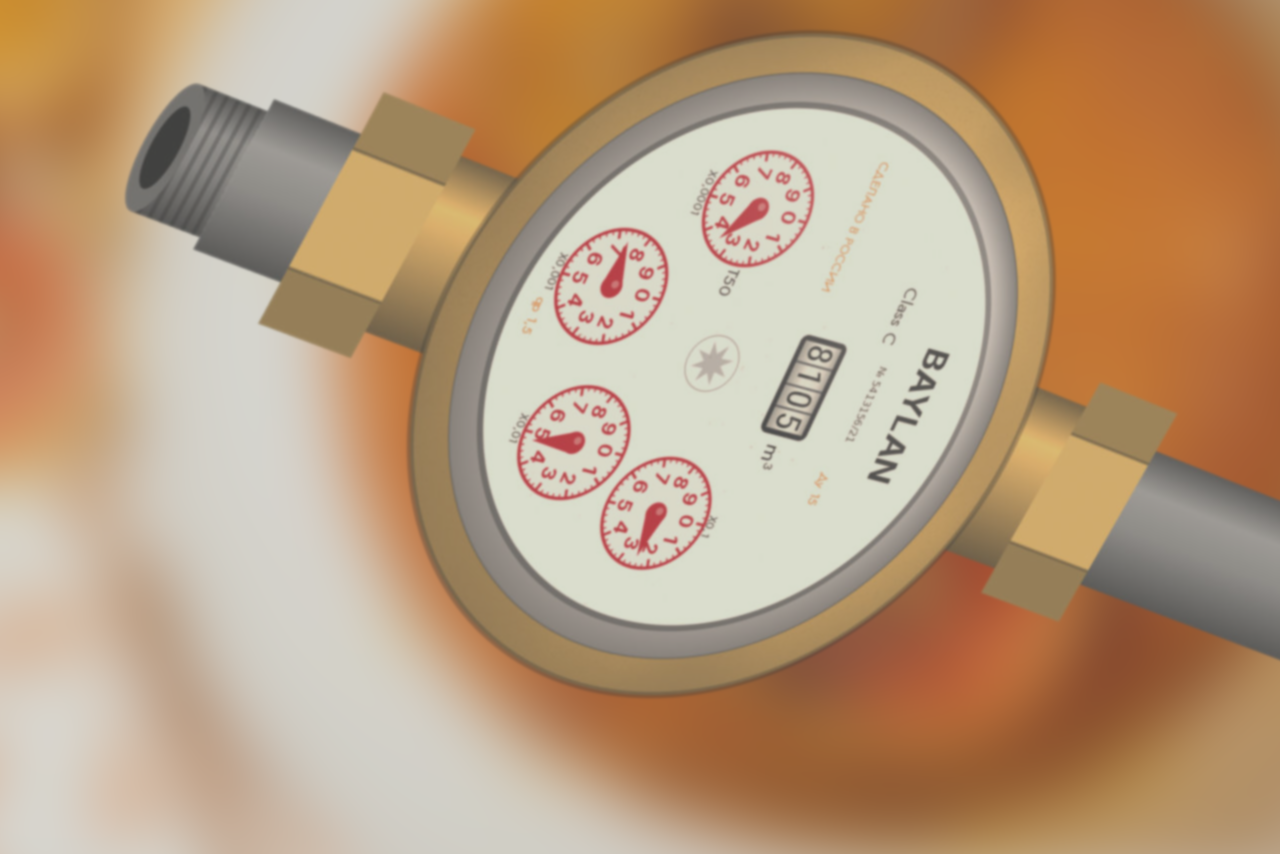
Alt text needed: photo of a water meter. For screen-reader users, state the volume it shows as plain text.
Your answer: 8105.2473 m³
